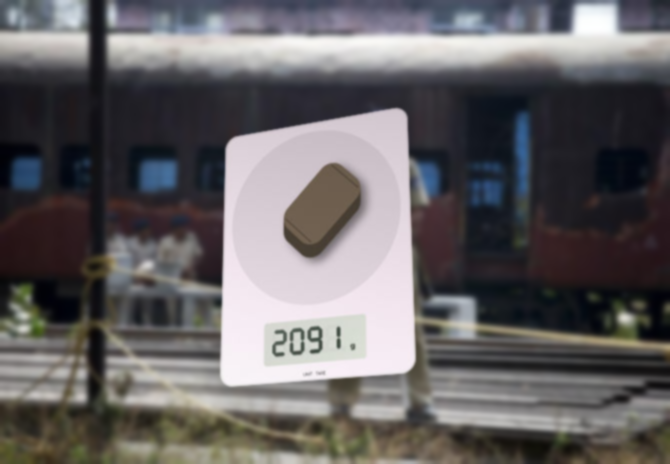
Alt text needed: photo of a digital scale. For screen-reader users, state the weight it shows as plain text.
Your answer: 2091 g
